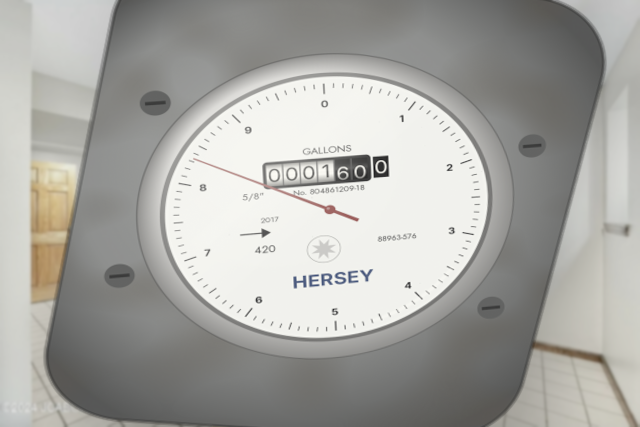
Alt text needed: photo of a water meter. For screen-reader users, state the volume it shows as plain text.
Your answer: 1598.3 gal
